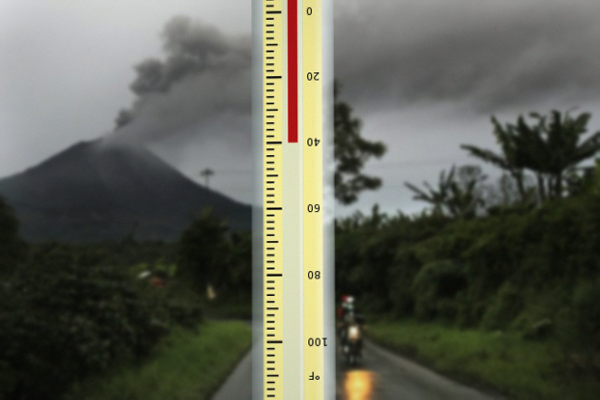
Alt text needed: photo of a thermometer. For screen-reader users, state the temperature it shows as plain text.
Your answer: 40 °F
